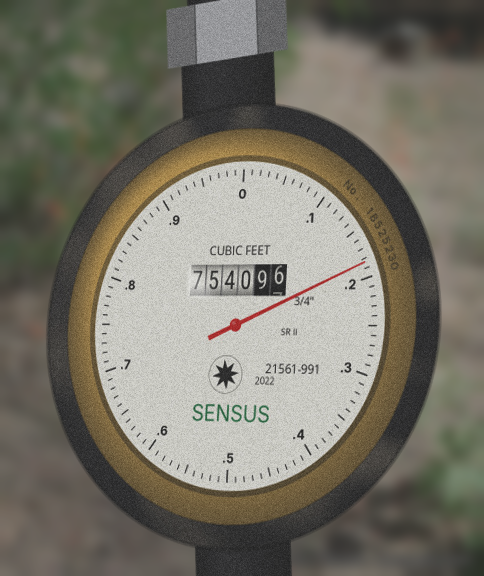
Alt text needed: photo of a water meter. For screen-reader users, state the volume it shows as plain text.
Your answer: 754096.18 ft³
